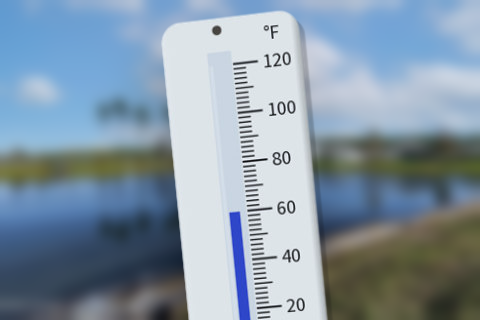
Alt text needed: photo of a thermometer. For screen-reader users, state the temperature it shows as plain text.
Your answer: 60 °F
